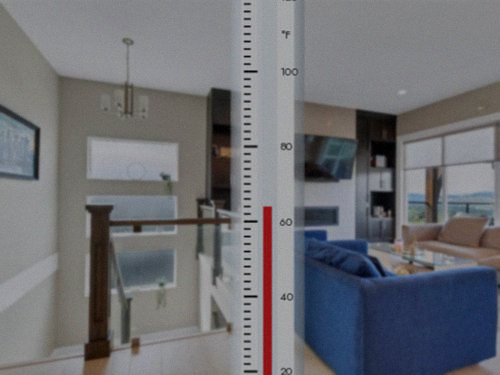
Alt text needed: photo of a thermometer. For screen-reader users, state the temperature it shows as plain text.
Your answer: 64 °F
